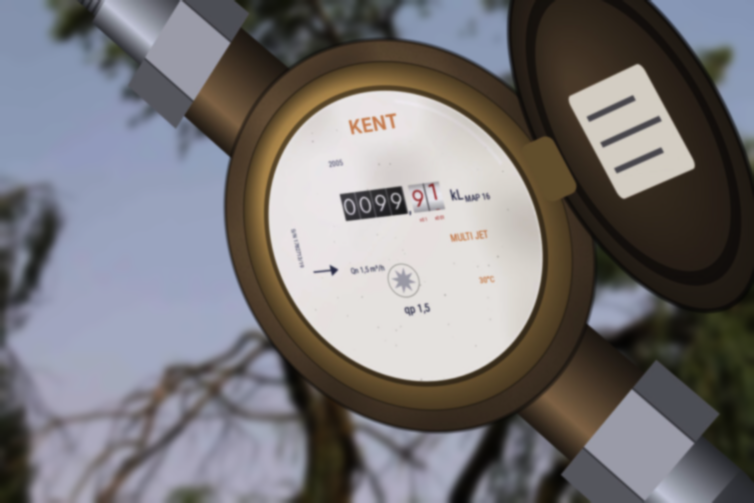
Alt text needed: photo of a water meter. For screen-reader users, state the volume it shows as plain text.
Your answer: 99.91 kL
